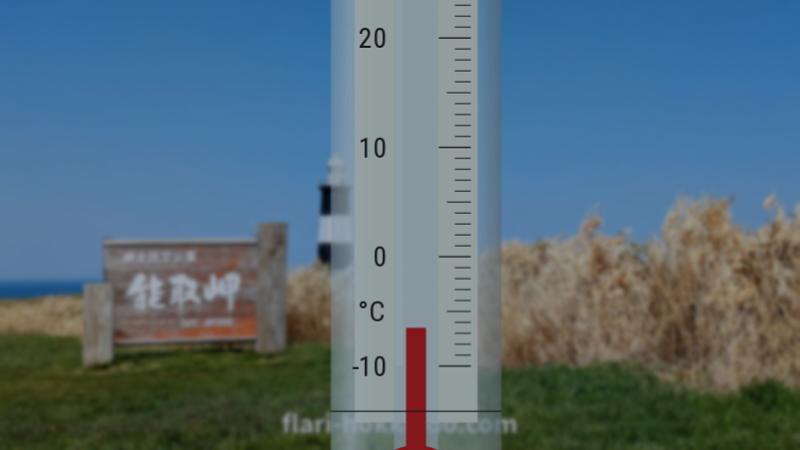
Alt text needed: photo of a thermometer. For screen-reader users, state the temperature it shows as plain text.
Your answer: -6.5 °C
